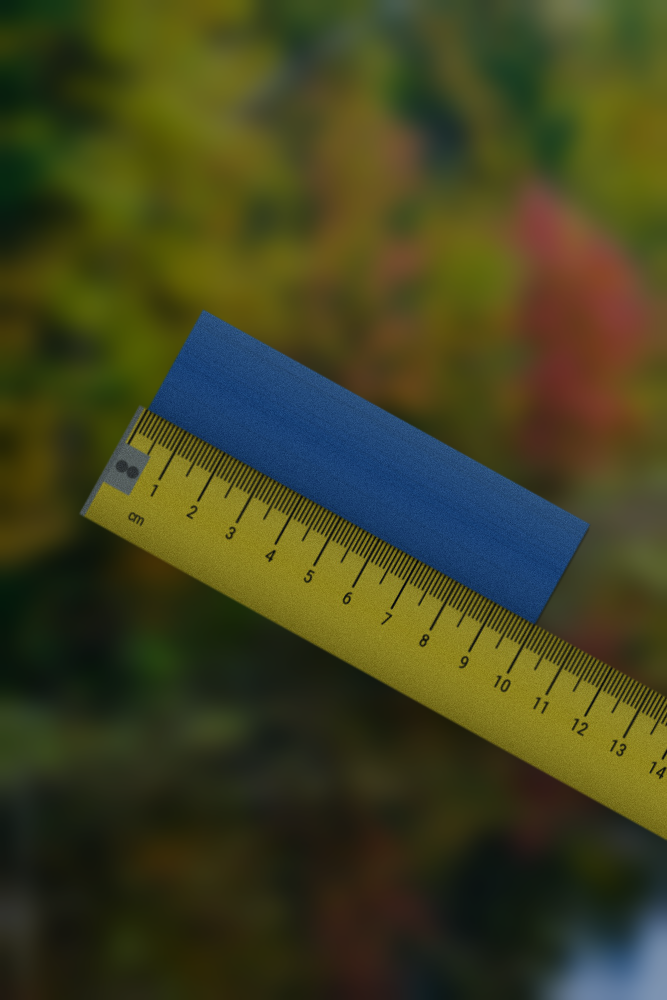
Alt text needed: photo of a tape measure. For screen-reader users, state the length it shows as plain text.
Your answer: 10 cm
